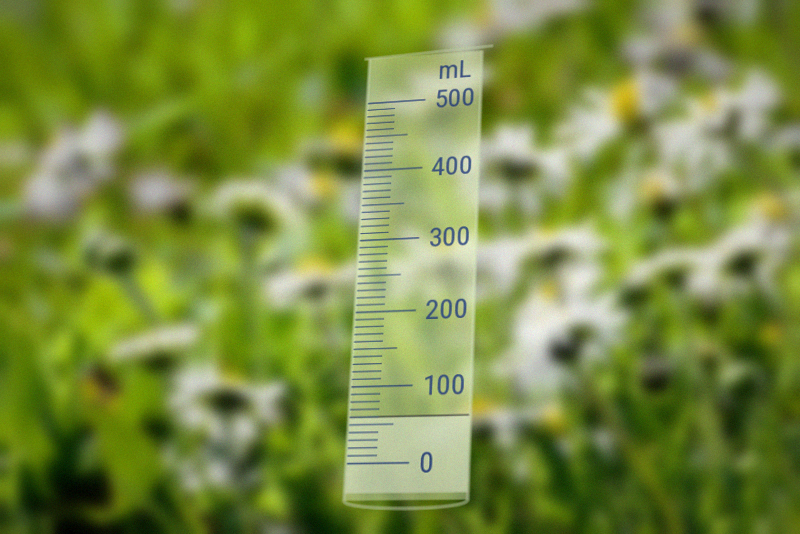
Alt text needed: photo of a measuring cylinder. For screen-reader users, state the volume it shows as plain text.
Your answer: 60 mL
